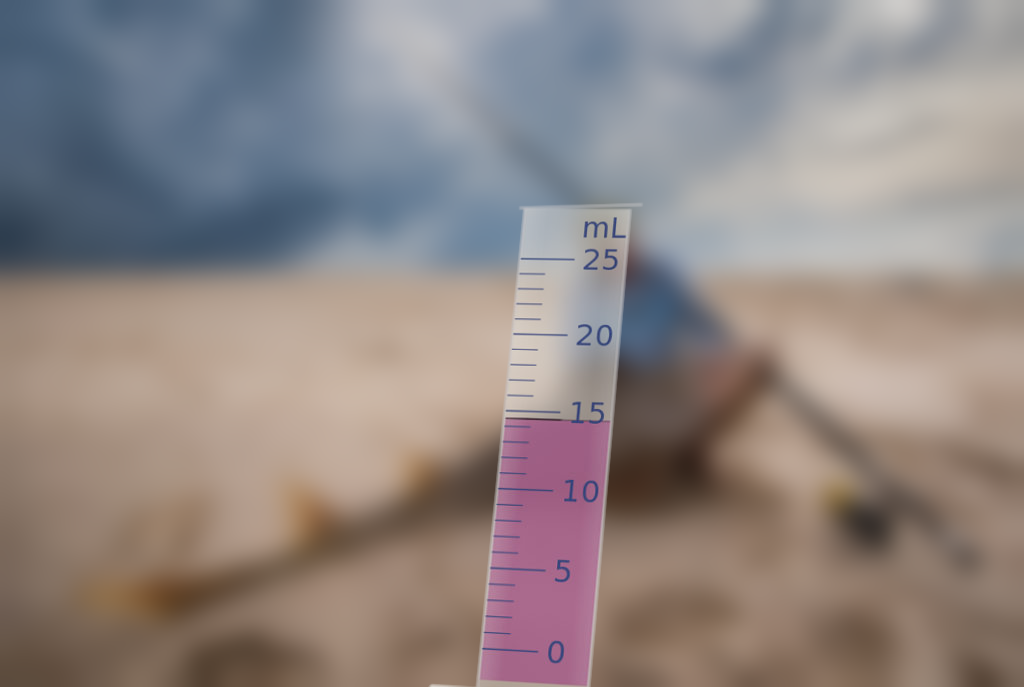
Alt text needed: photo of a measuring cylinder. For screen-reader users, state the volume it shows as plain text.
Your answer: 14.5 mL
